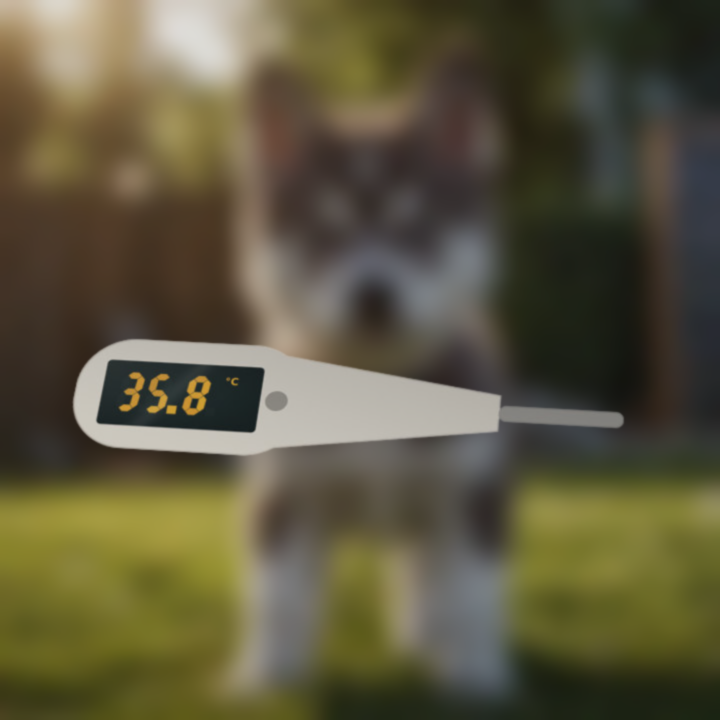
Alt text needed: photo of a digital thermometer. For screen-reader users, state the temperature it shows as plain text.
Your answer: 35.8 °C
